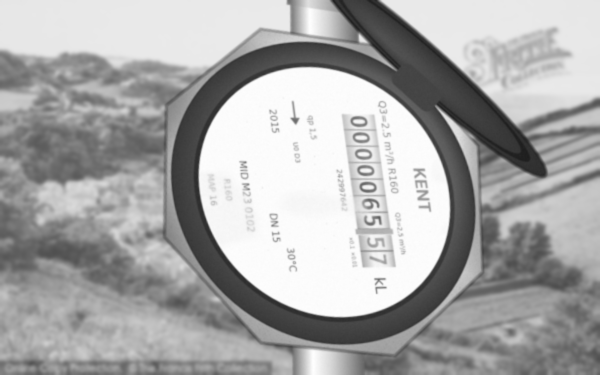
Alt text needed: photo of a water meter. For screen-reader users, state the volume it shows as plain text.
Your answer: 65.57 kL
